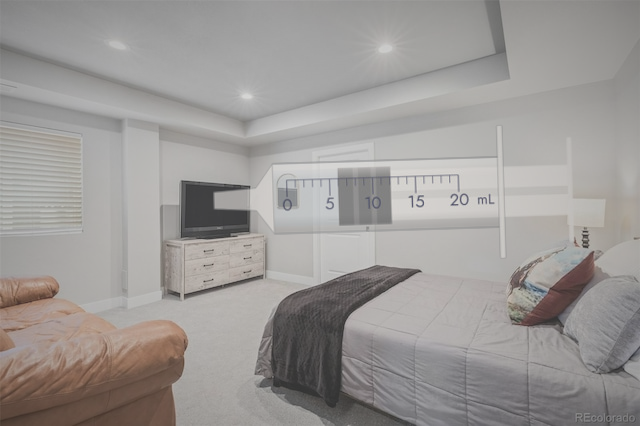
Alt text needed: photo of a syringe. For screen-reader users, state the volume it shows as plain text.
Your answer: 6 mL
